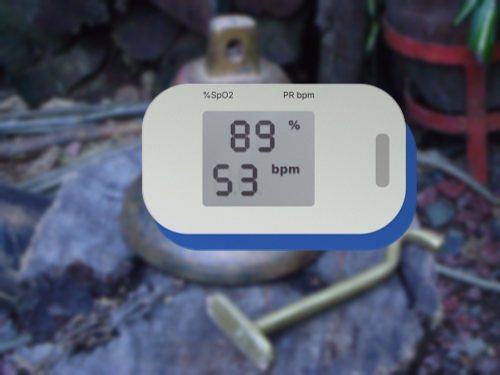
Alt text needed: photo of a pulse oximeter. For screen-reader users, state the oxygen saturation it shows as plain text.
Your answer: 89 %
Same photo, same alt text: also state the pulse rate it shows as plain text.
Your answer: 53 bpm
